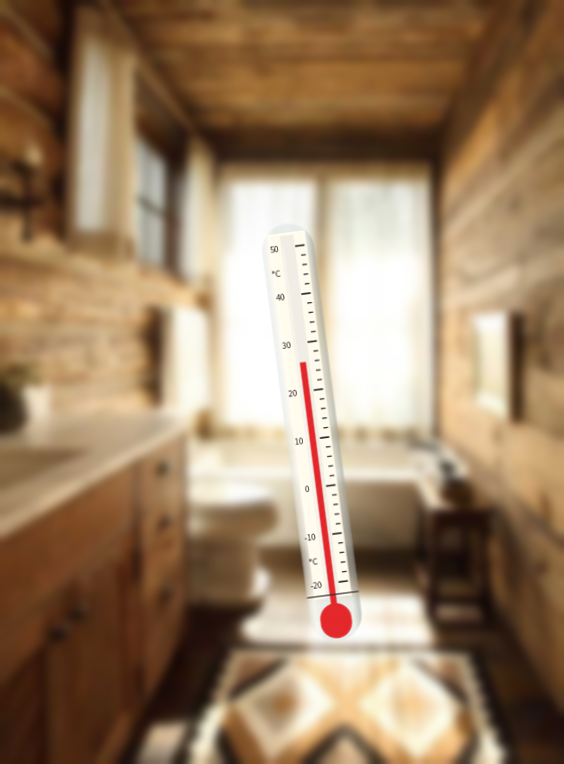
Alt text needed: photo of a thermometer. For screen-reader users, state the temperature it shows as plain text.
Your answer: 26 °C
